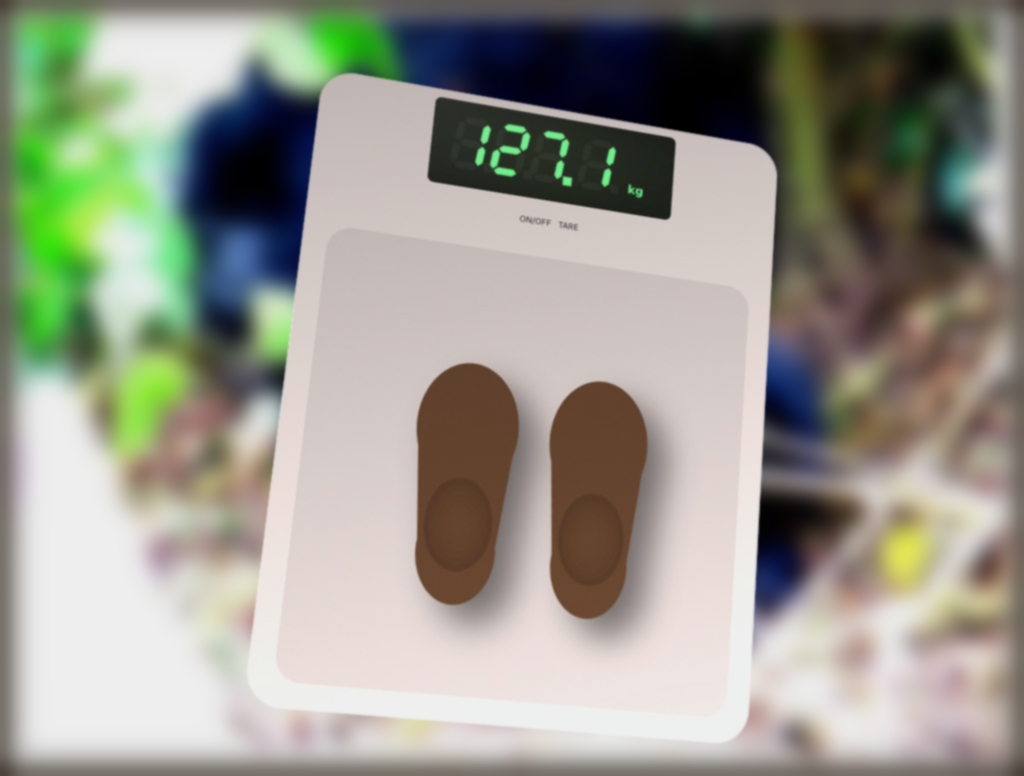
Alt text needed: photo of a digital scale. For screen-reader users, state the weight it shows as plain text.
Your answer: 127.1 kg
